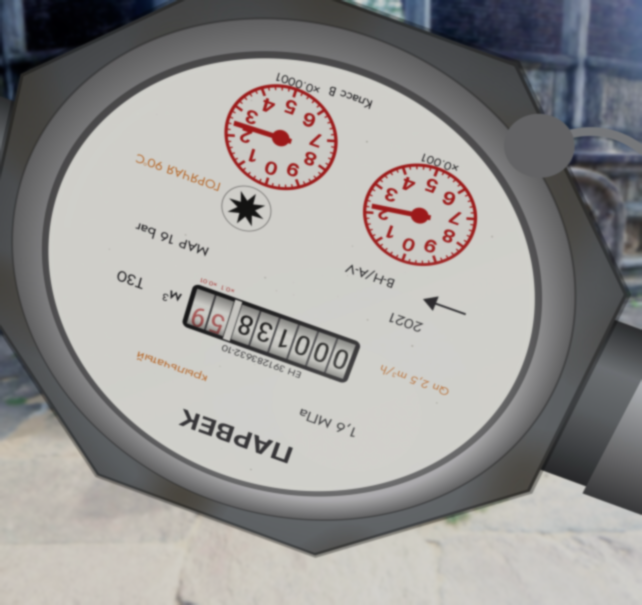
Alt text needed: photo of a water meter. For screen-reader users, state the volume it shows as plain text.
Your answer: 138.5922 m³
